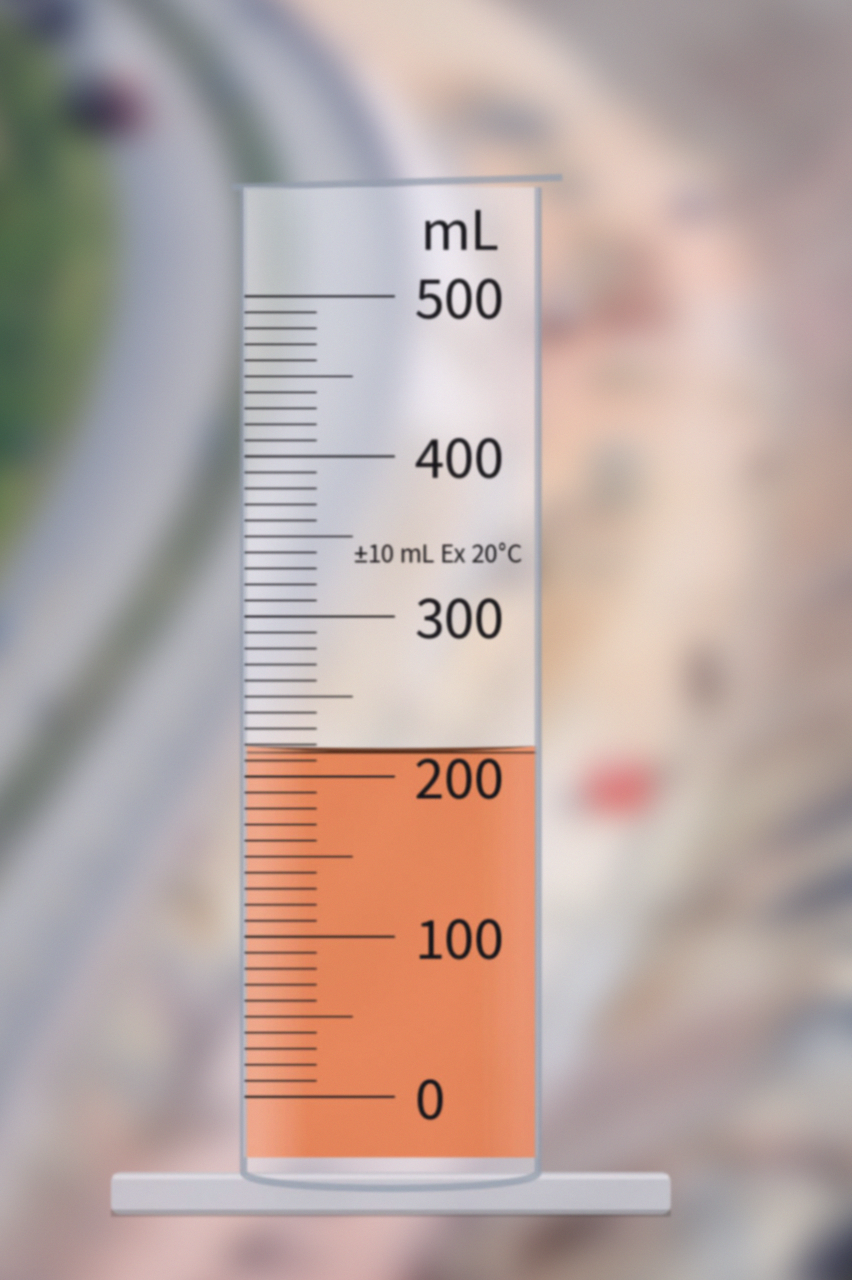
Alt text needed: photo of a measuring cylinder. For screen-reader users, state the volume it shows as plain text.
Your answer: 215 mL
